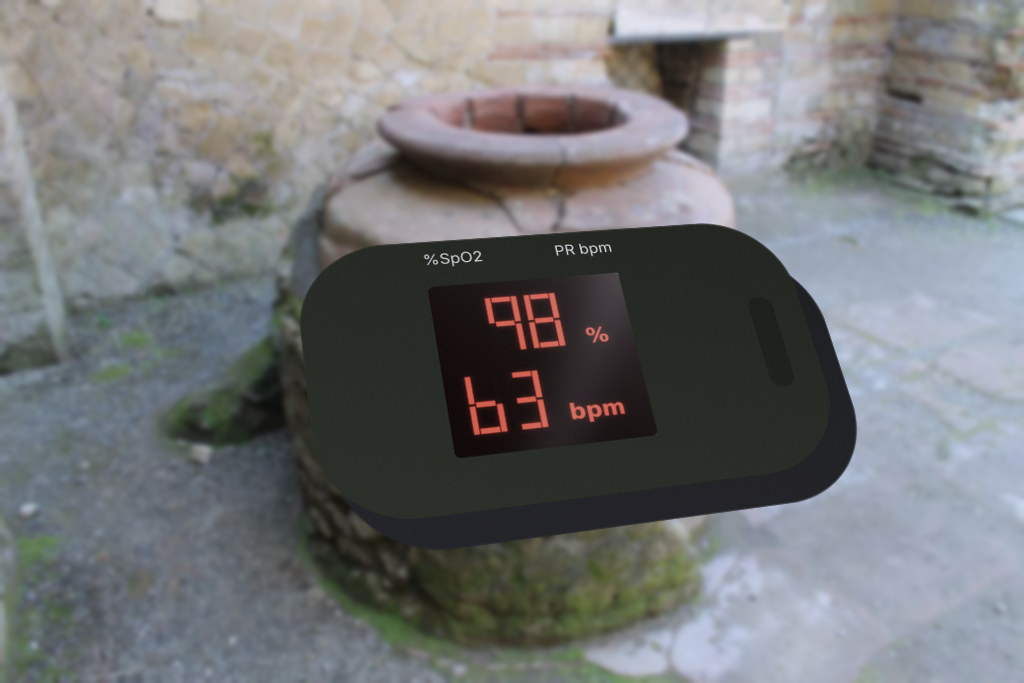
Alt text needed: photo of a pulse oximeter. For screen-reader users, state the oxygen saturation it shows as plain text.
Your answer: 98 %
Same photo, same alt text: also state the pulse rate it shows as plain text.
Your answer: 63 bpm
